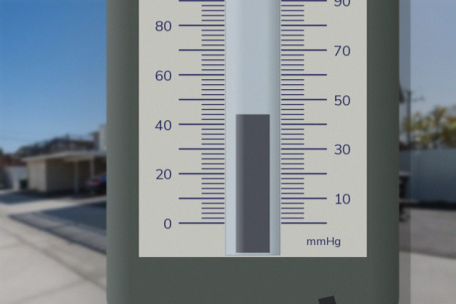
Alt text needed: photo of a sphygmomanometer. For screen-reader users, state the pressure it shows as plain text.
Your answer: 44 mmHg
